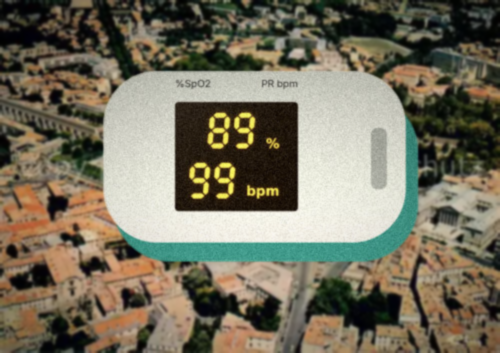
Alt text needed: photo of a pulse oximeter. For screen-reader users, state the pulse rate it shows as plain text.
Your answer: 99 bpm
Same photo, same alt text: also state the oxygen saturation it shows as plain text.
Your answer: 89 %
